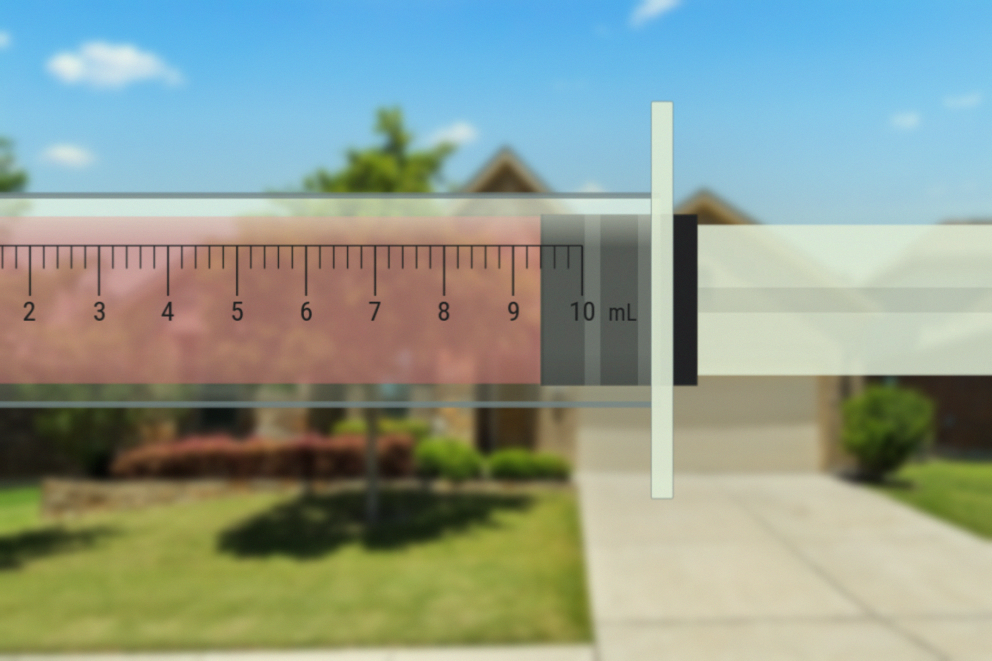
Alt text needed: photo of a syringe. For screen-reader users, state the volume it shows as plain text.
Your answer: 9.4 mL
